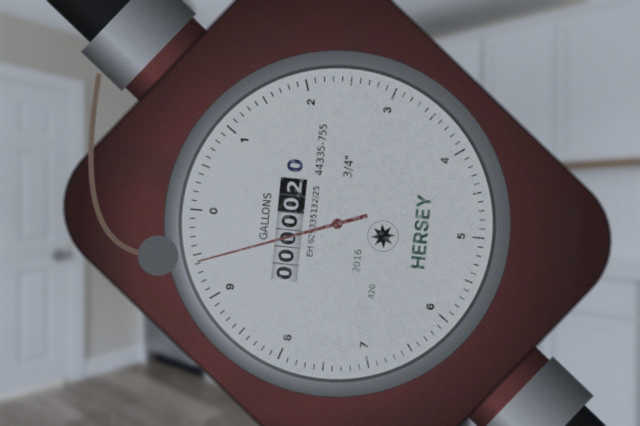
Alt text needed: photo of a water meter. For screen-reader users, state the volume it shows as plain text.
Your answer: 19.4 gal
